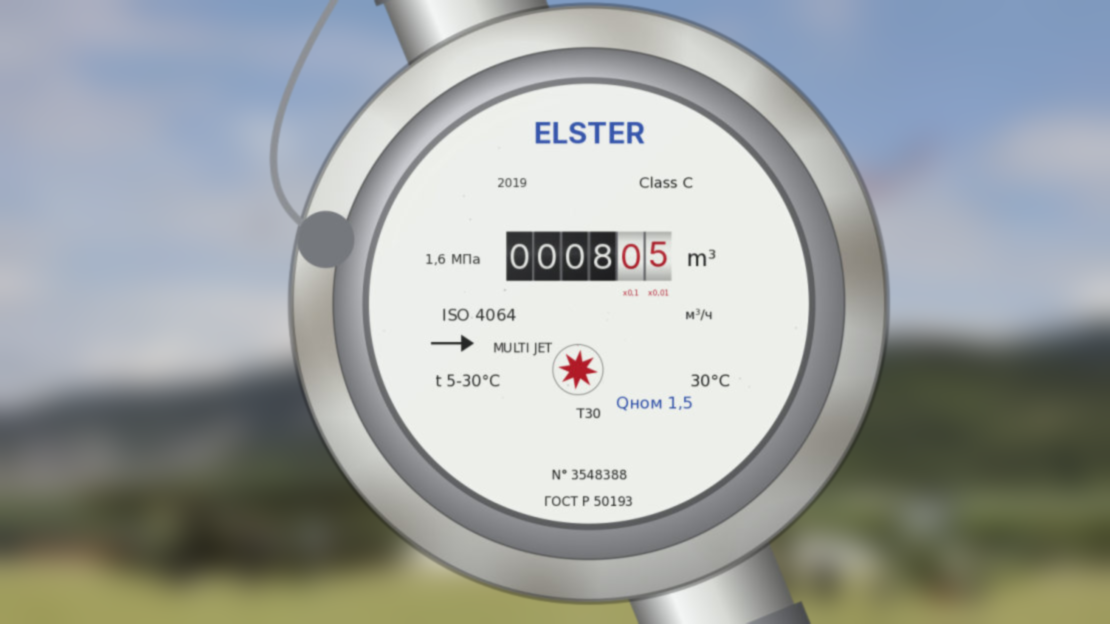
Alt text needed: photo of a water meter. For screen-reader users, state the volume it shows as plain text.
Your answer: 8.05 m³
